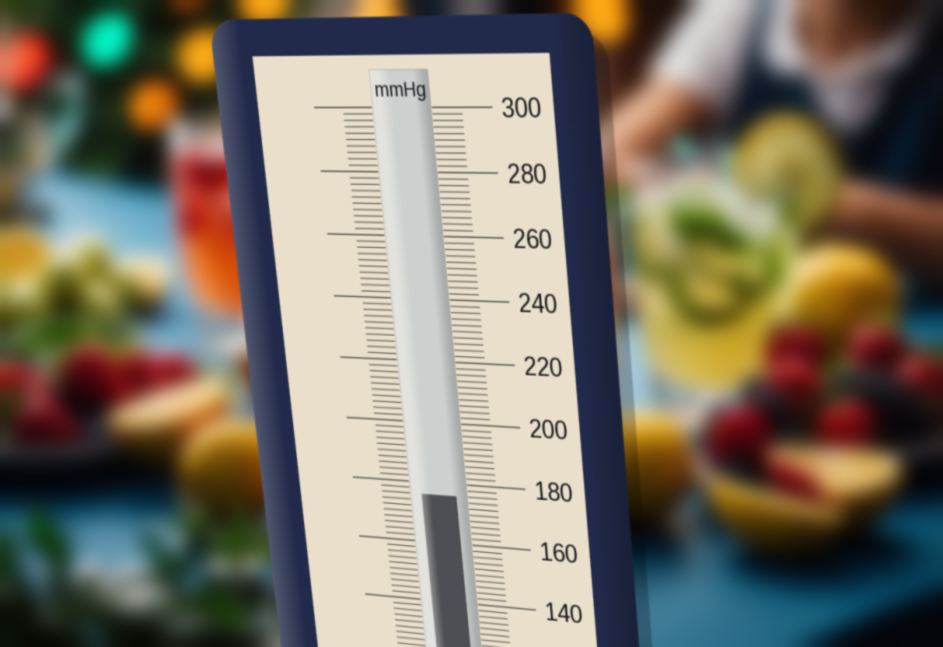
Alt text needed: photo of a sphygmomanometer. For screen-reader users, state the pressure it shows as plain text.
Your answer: 176 mmHg
